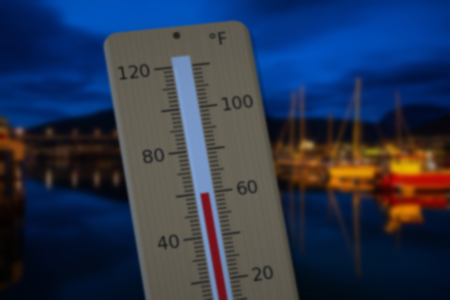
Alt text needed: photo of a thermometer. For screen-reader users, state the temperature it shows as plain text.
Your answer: 60 °F
